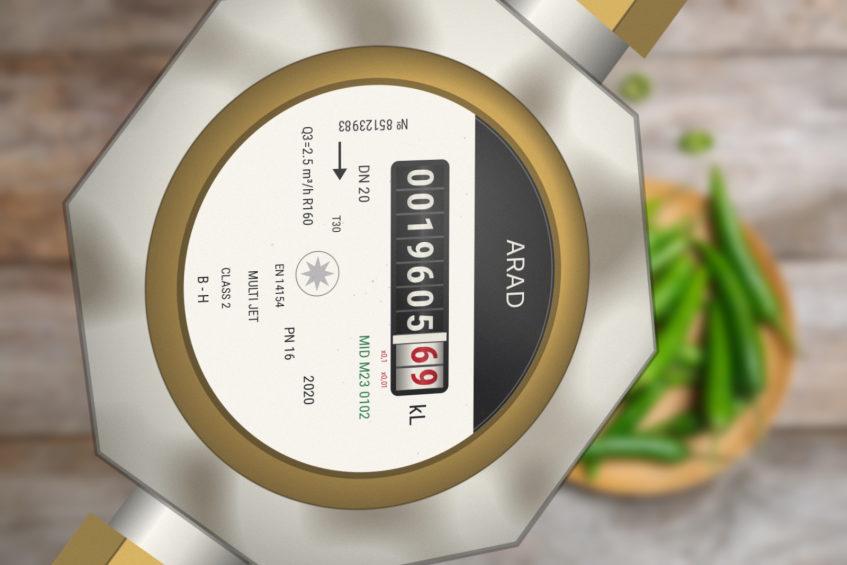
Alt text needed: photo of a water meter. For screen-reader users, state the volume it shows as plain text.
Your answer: 19605.69 kL
